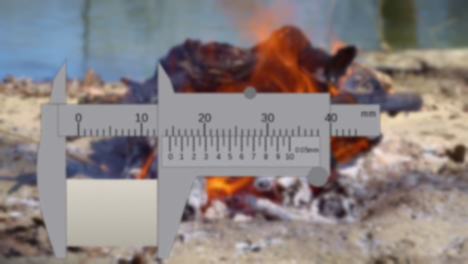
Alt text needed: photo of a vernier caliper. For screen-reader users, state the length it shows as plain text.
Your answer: 14.5 mm
